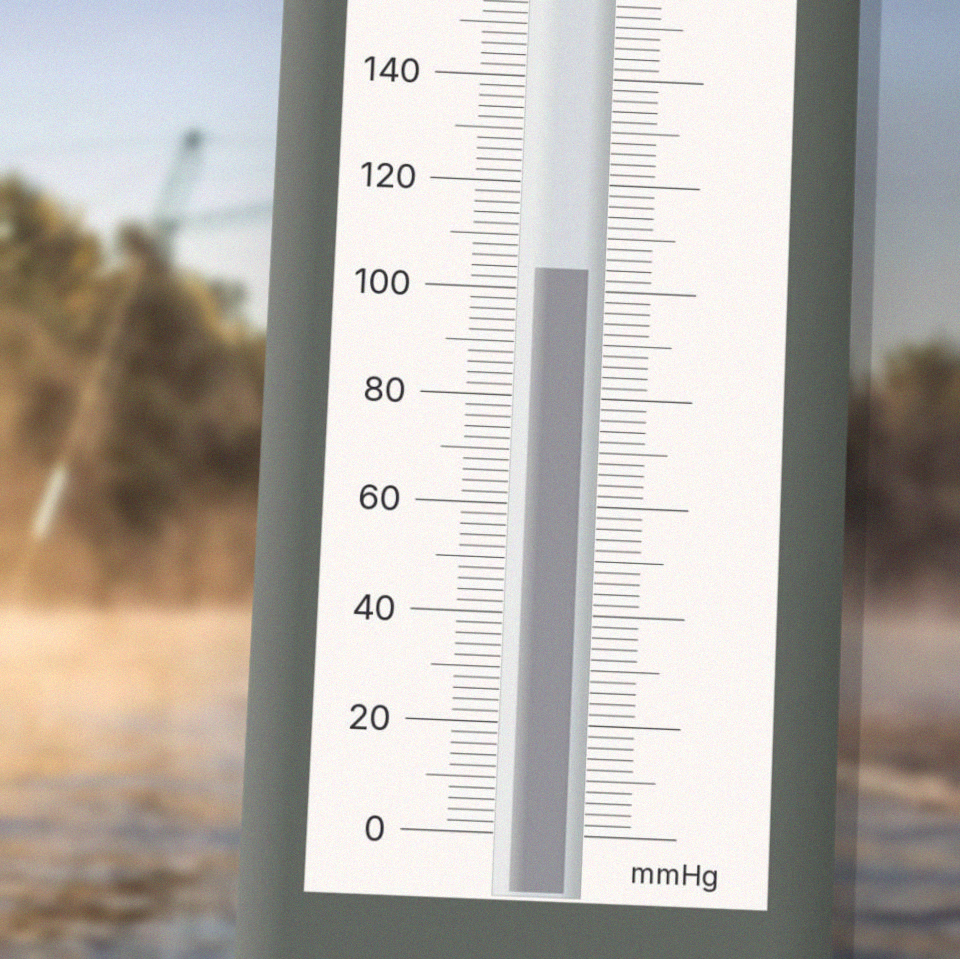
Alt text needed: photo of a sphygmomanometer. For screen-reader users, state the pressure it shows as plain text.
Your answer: 104 mmHg
